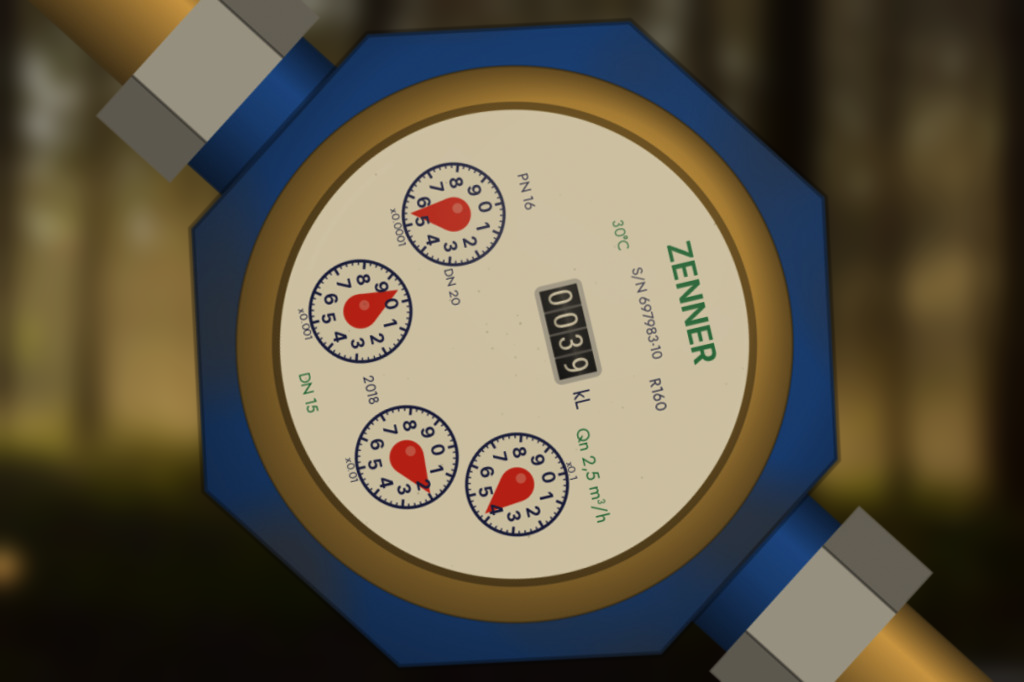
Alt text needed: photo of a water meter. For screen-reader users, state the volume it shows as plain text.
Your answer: 39.4195 kL
